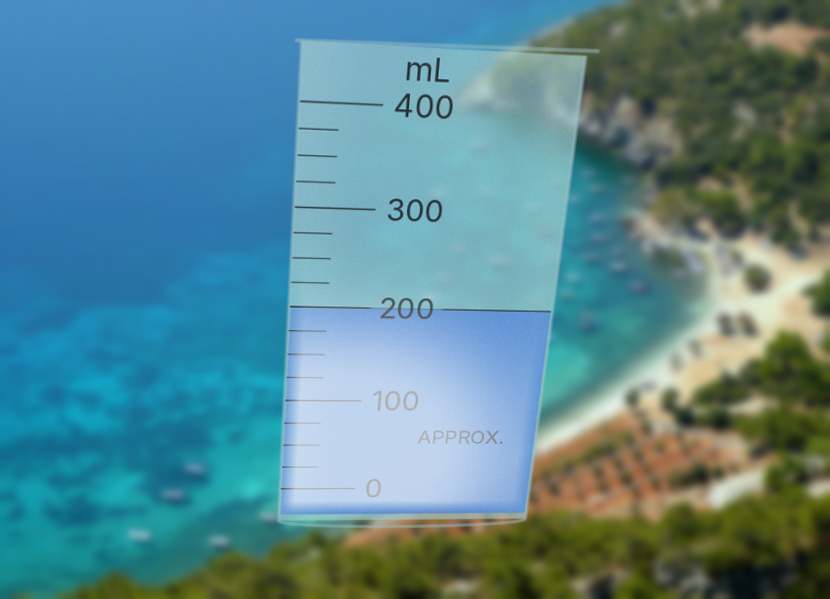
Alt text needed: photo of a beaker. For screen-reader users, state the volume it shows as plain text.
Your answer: 200 mL
